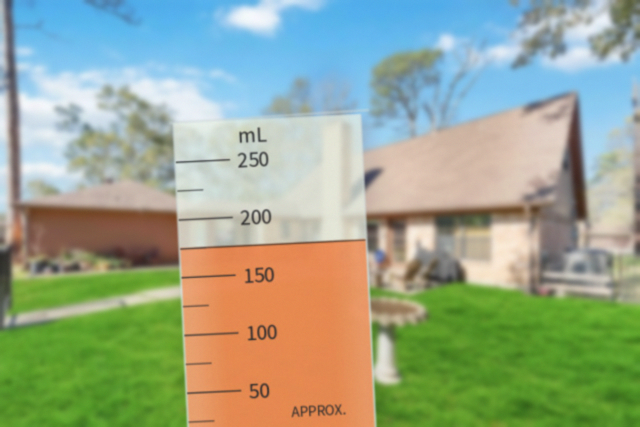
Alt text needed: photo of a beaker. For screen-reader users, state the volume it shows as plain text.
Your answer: 175 mL
